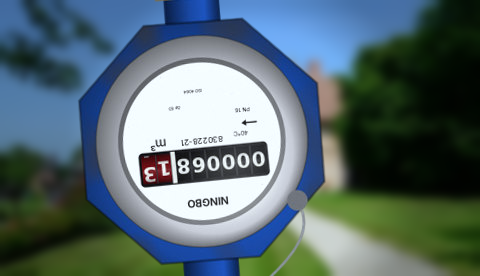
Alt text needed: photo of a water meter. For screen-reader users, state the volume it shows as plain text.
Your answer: 68.13 m³
